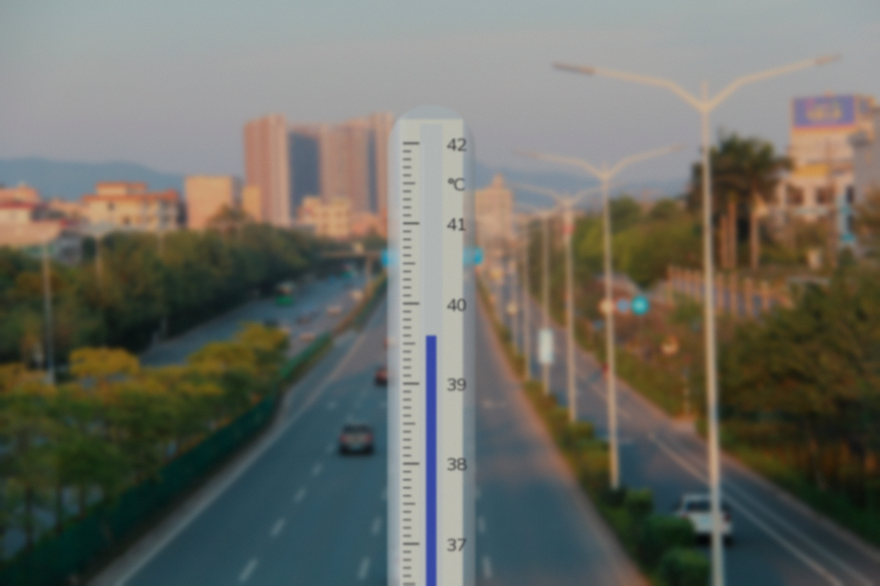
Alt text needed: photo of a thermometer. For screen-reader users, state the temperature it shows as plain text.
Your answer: 39.6 °C
